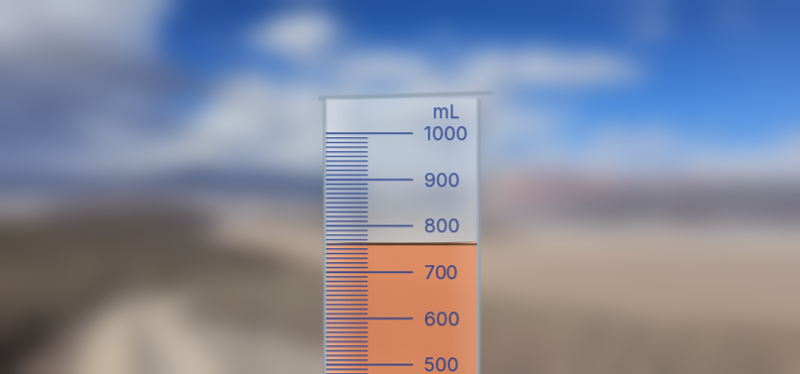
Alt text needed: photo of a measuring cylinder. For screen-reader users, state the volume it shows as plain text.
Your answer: 760 mL
